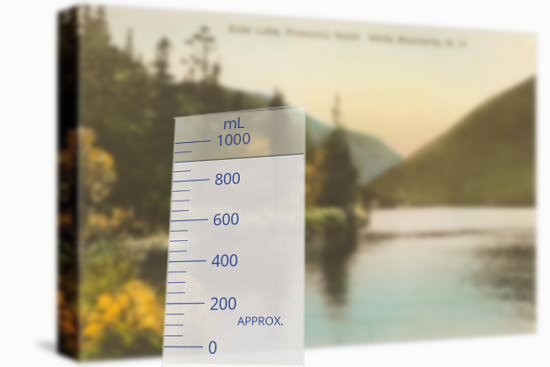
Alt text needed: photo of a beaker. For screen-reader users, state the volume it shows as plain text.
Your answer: 900 mL
